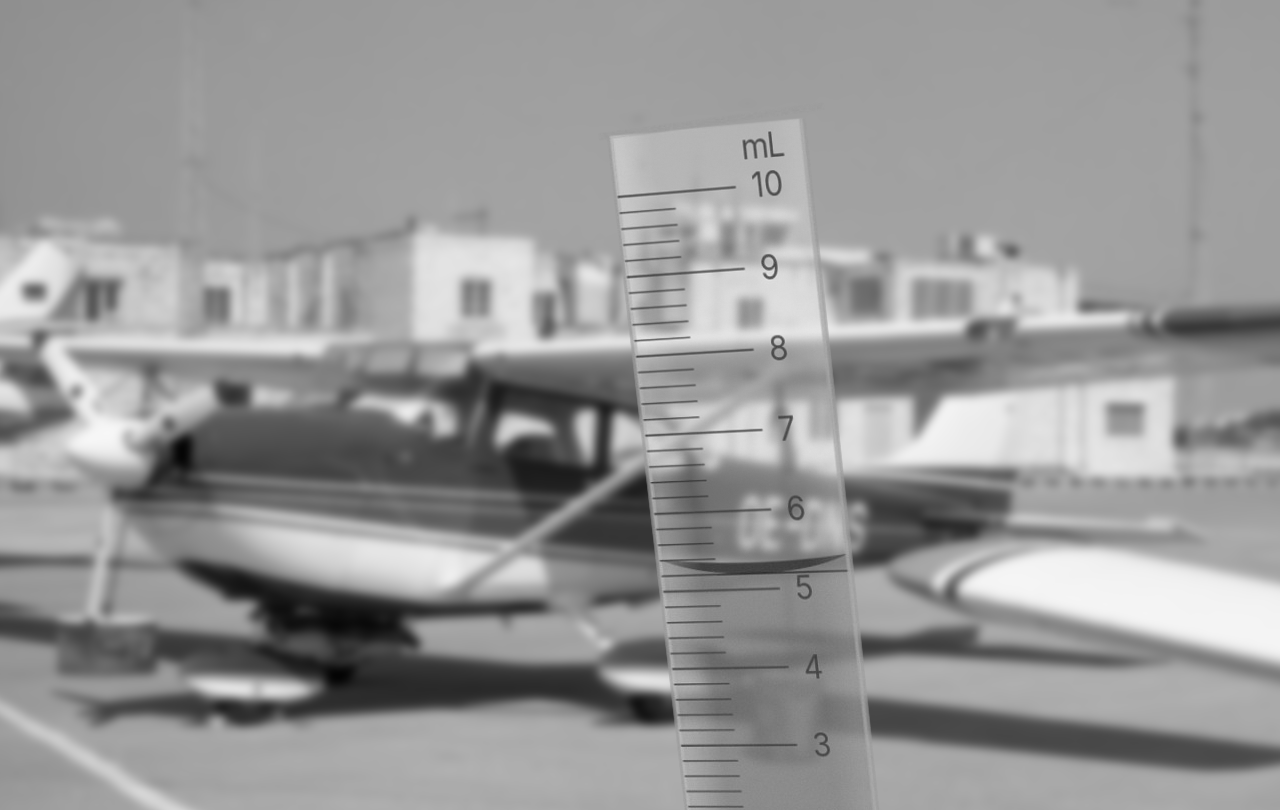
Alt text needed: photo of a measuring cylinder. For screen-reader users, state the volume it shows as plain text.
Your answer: 5.2 mL
